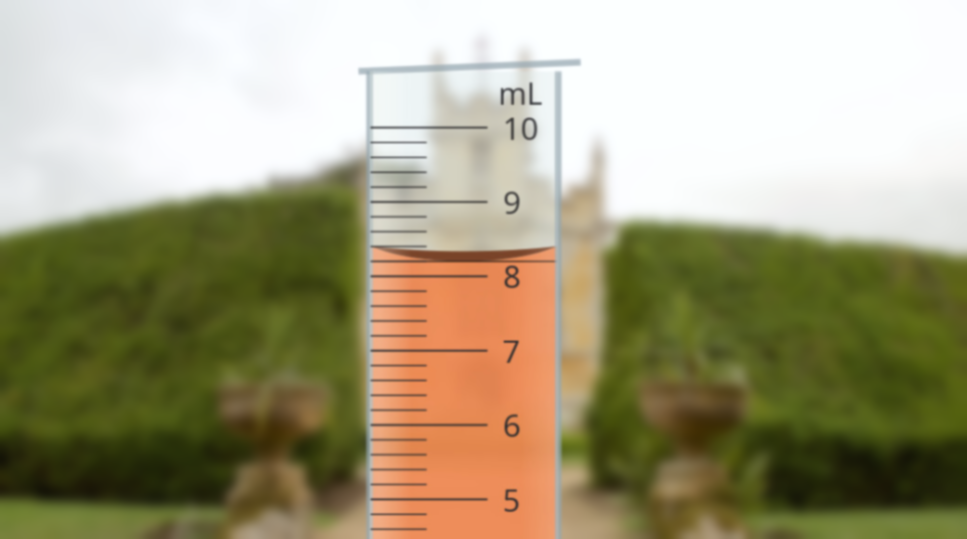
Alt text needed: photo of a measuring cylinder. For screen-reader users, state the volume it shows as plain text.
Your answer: 8.2 mL
